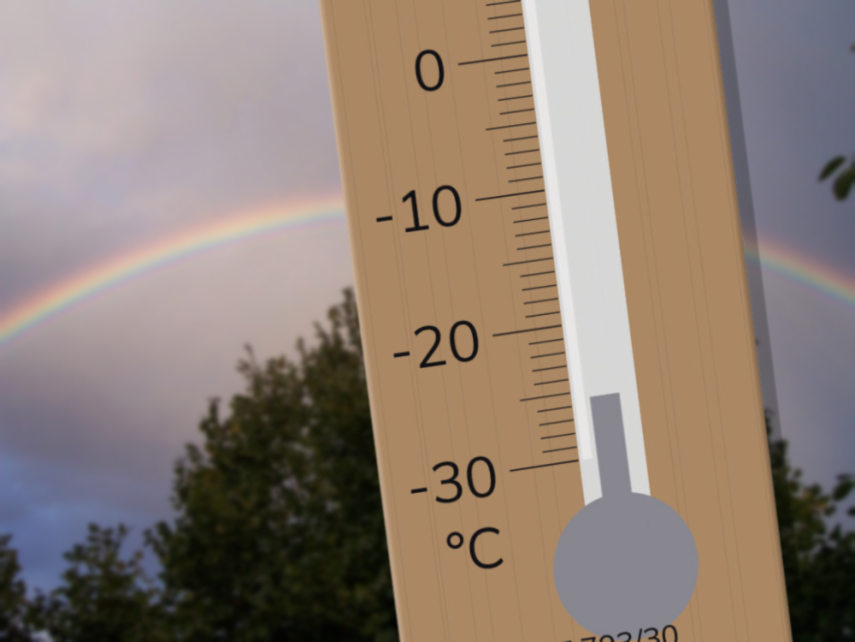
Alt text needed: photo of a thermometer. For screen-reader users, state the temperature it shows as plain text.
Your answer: -25.5 °C
